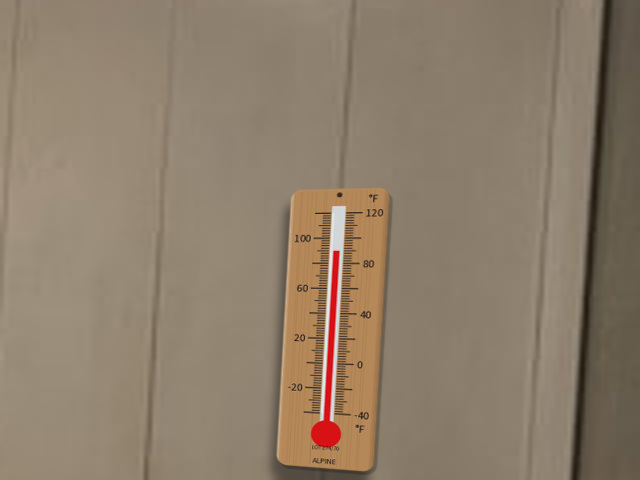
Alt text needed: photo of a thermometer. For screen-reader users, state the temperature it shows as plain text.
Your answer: 90 °F
